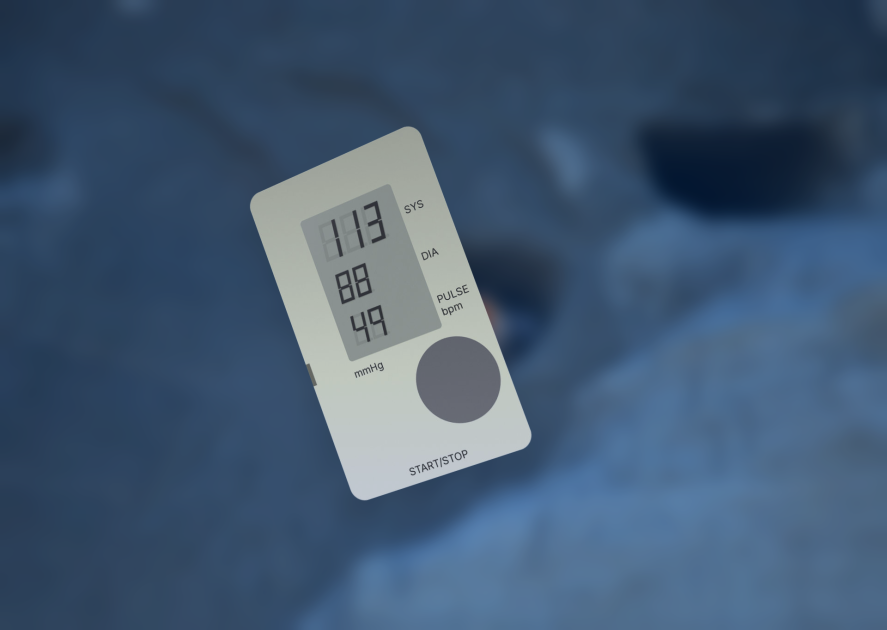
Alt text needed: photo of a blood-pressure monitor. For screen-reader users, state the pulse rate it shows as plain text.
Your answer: 49 bpm
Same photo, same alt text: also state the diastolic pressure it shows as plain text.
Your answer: 88 mmHg
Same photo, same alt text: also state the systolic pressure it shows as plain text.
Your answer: 113 mmHg
